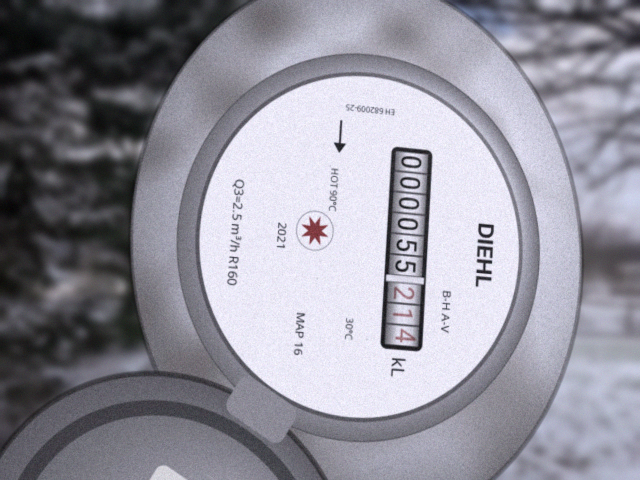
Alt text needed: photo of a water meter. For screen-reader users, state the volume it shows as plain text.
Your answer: 55.214 kL
